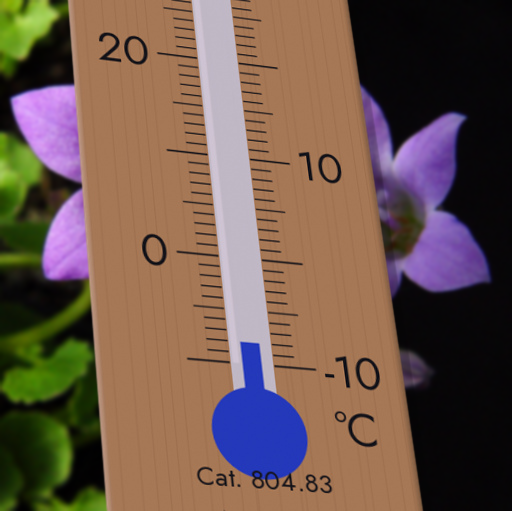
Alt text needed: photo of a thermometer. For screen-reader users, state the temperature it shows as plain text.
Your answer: -8 °C
